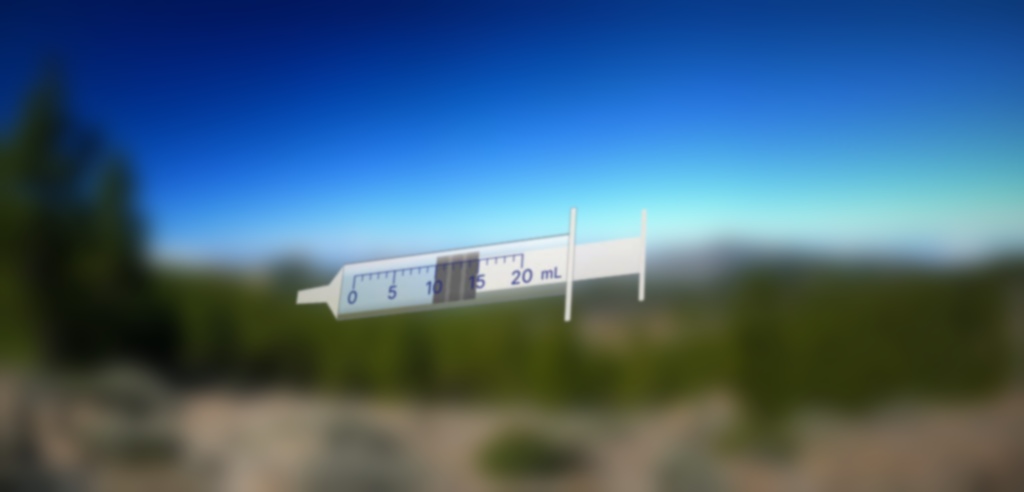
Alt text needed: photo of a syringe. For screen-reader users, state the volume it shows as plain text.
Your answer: 10 mL
